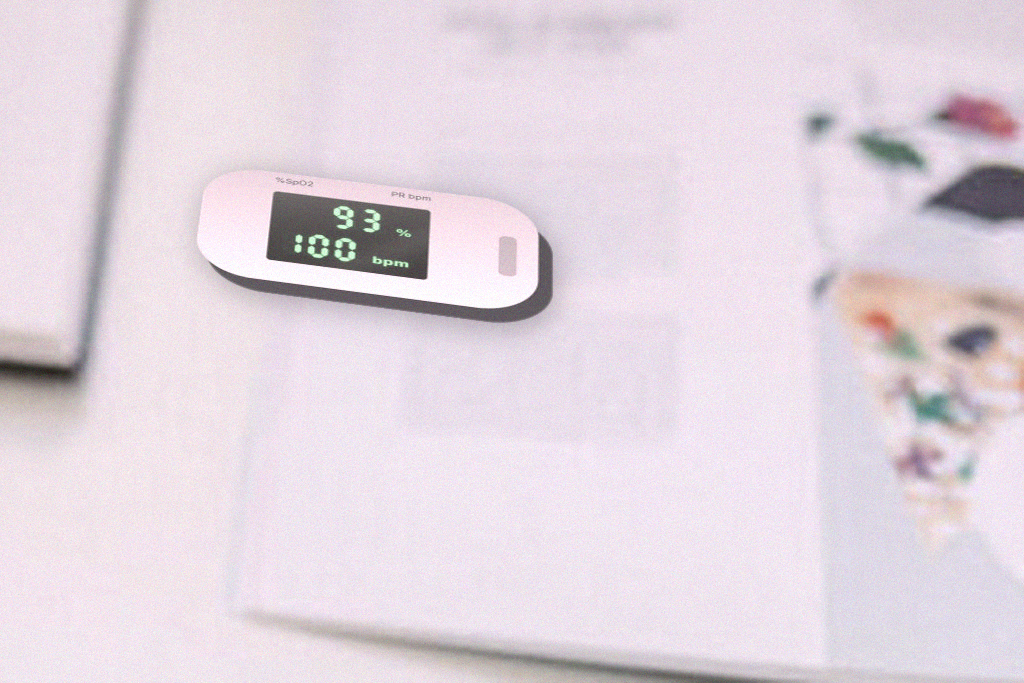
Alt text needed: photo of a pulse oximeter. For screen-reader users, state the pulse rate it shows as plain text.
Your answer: 100 bpm
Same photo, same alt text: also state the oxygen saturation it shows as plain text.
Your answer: 93 %
